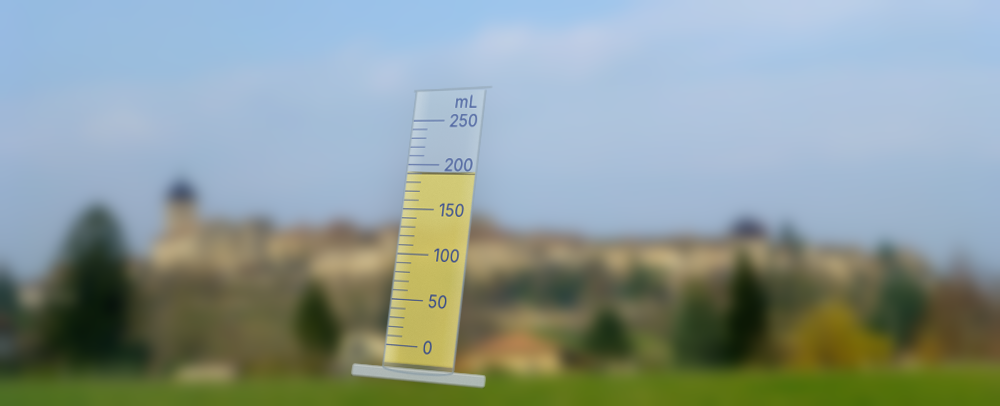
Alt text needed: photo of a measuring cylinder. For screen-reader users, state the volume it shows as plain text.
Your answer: 190 mL
